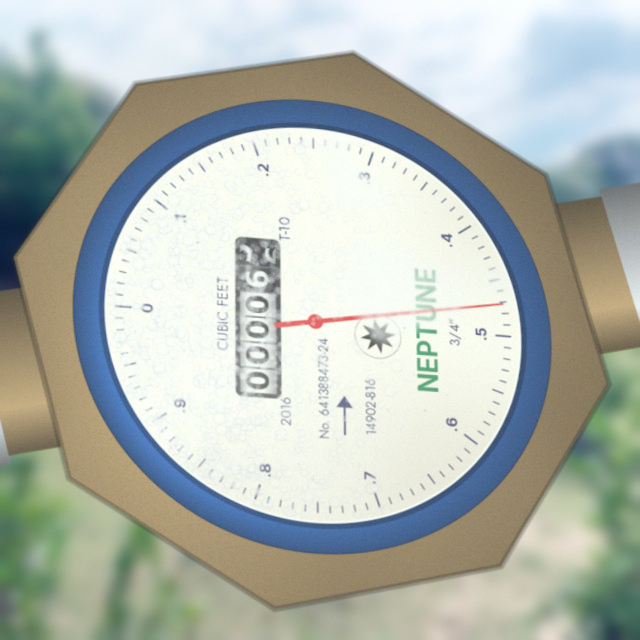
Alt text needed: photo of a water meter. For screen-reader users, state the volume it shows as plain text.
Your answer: 65.47 ft³
